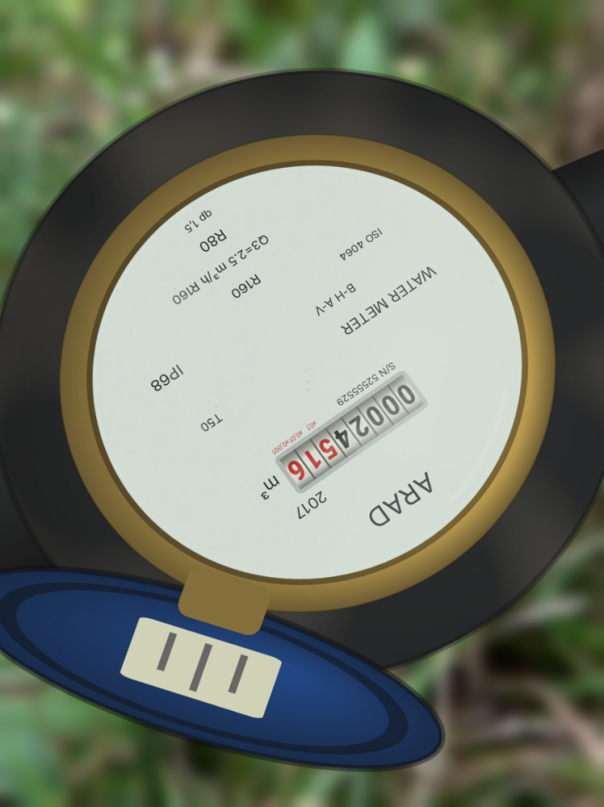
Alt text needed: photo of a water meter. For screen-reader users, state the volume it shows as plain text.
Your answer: 24.516 m³
